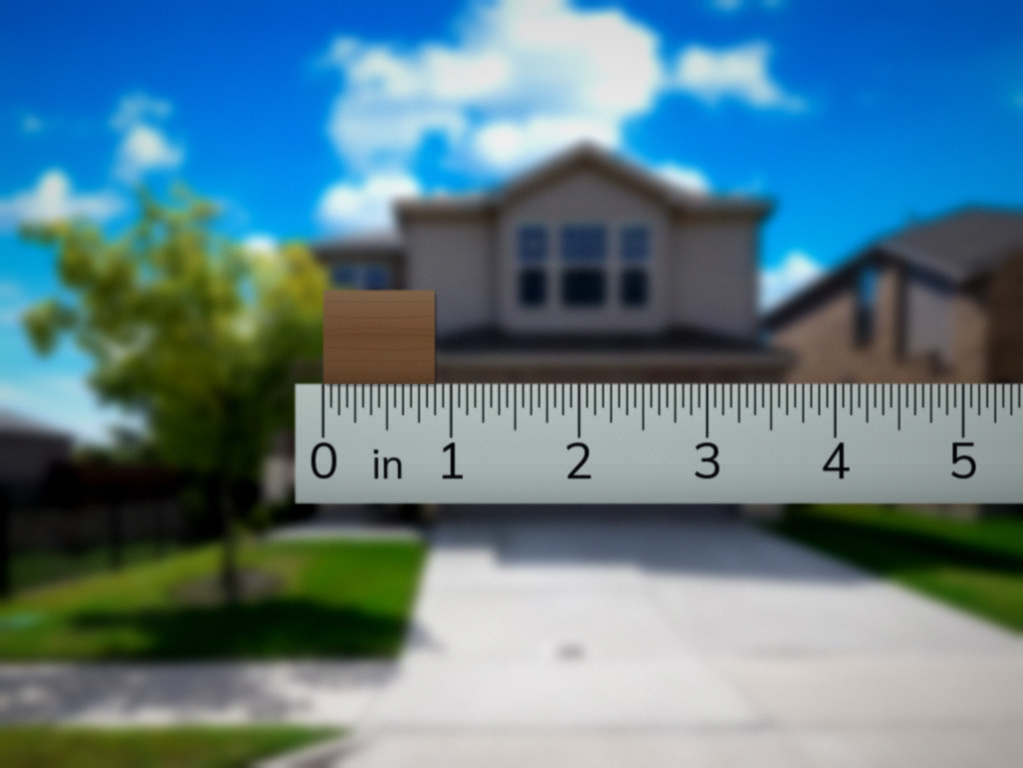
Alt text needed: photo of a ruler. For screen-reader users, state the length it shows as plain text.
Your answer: 0.875 in
